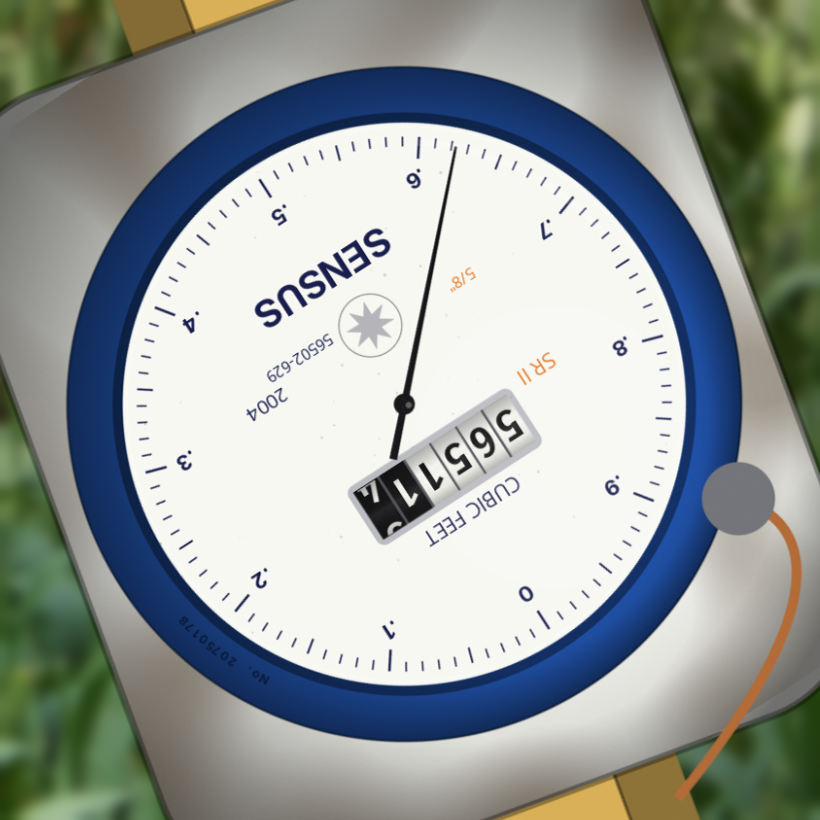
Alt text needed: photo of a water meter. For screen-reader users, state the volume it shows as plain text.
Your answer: 565113.62 ft³
